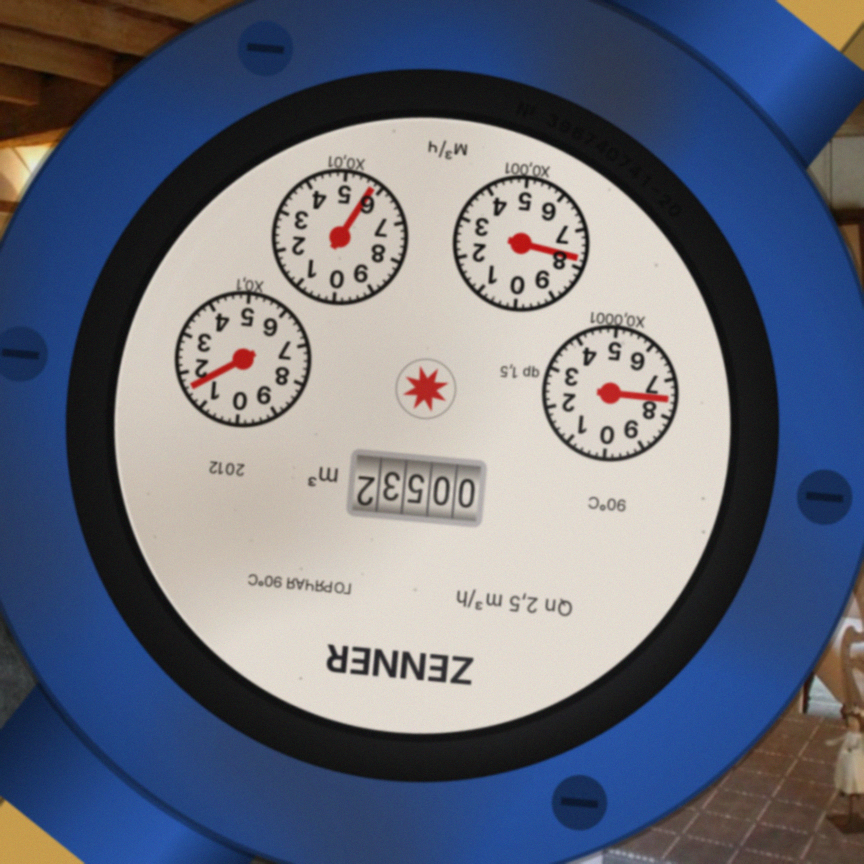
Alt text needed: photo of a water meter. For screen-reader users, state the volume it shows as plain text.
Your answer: 532.1577 m³
